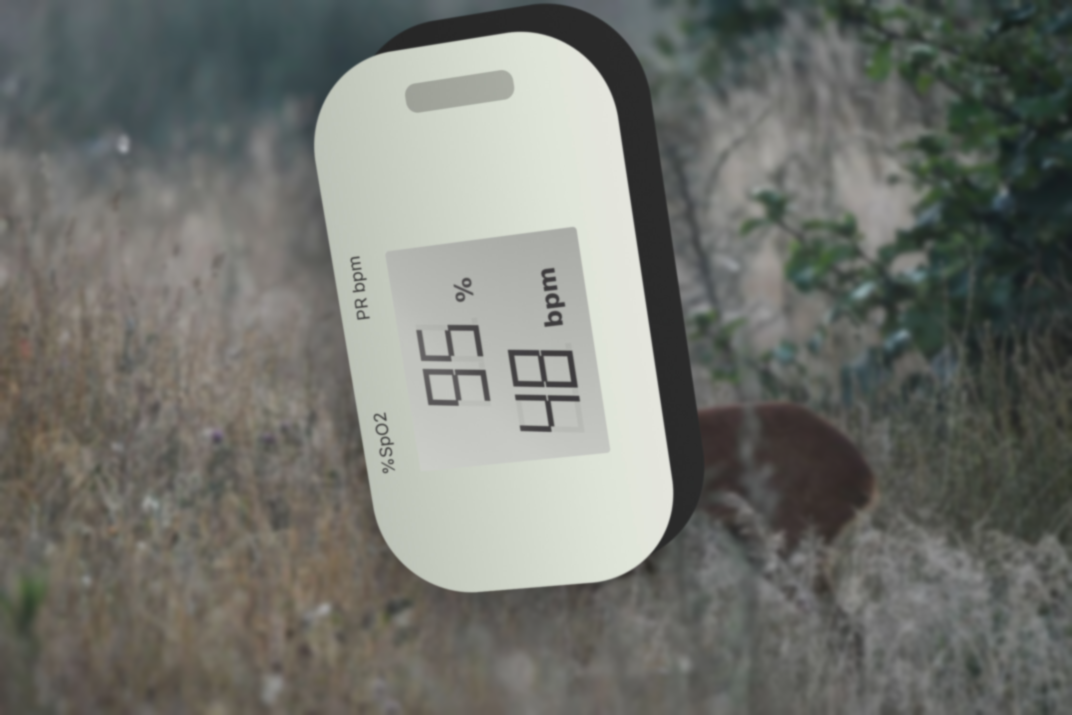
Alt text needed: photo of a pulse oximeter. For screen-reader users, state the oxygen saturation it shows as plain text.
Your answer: 95 %
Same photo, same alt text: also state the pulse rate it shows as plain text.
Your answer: 48 bpm
